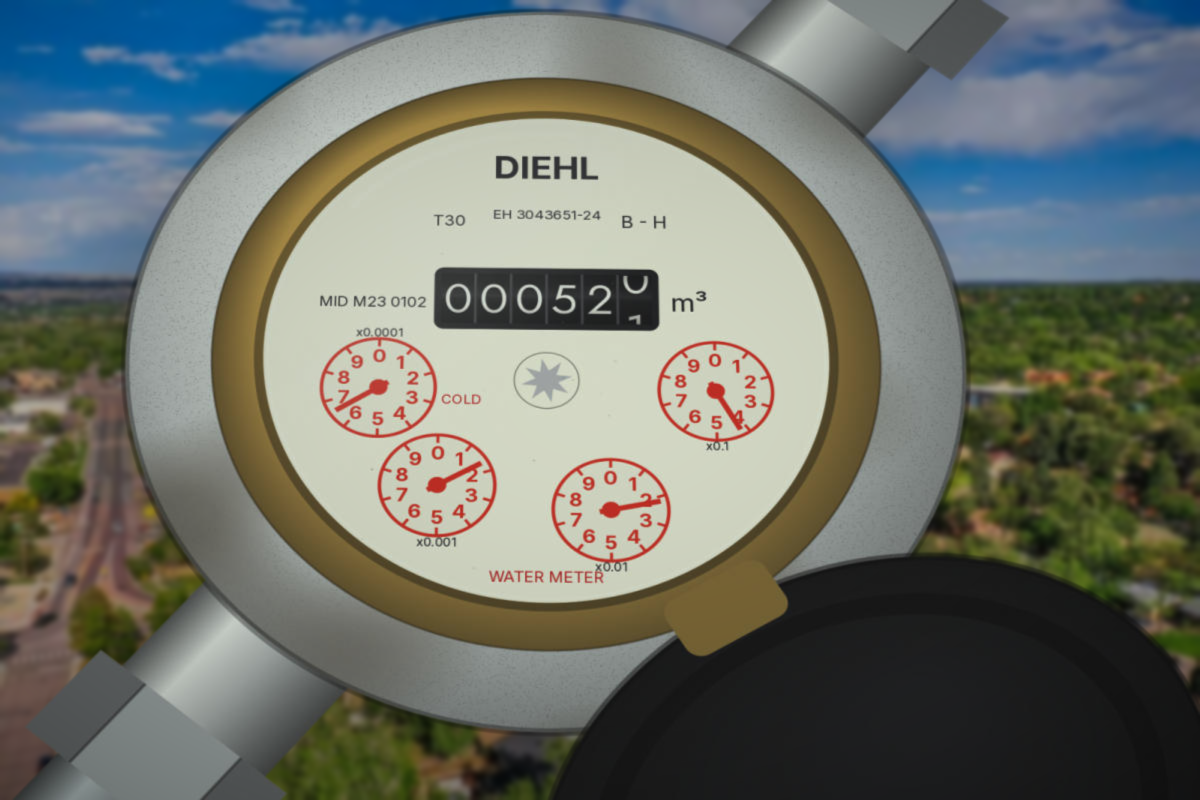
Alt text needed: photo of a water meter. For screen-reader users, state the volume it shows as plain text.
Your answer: 520.4216 m³
